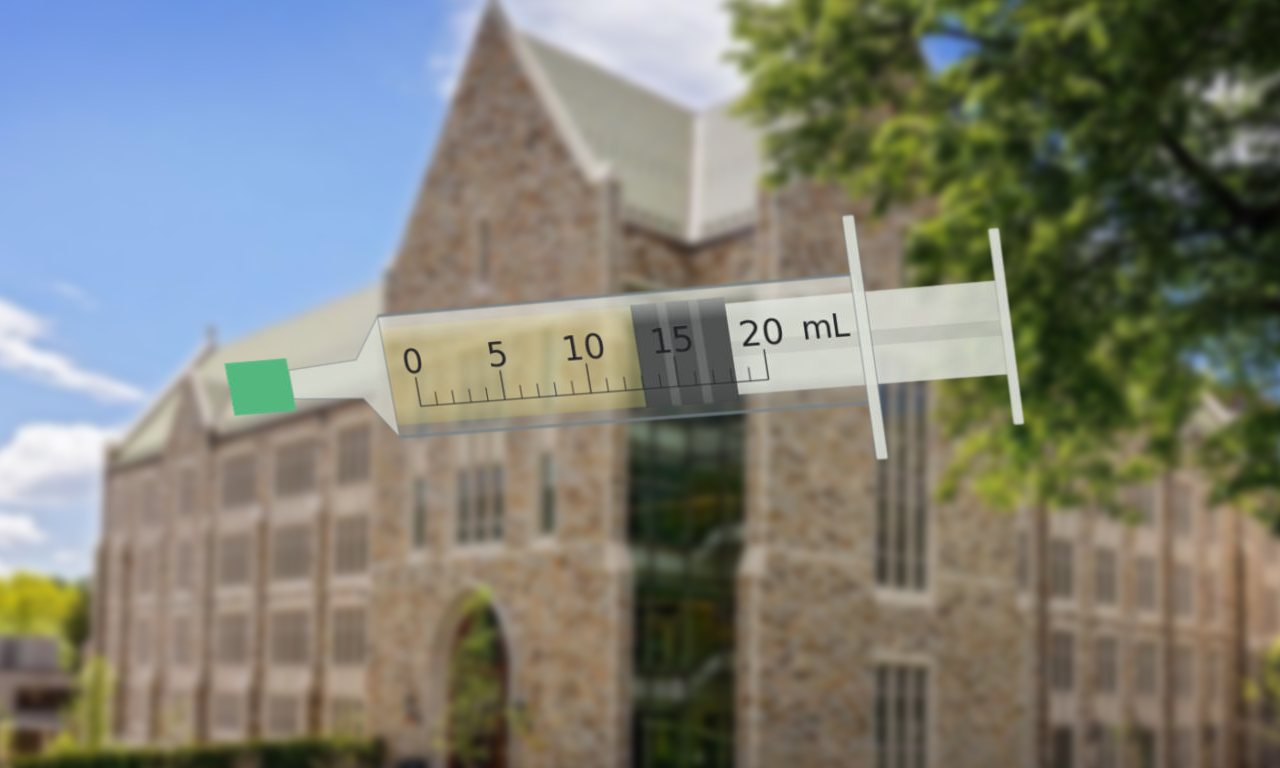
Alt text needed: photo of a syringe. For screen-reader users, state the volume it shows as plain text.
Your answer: 13 mL
